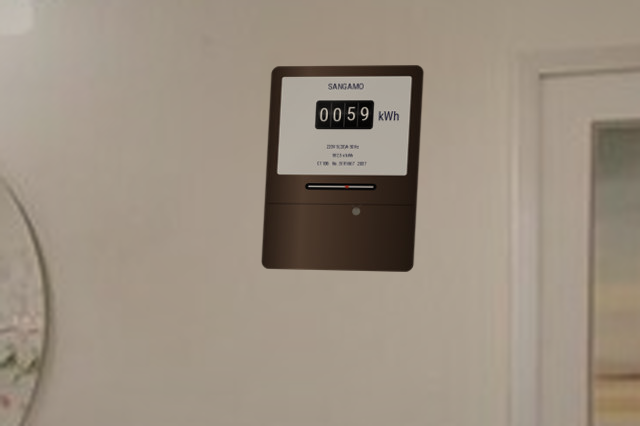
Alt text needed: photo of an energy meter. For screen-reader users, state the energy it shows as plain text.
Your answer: 59 kWh
